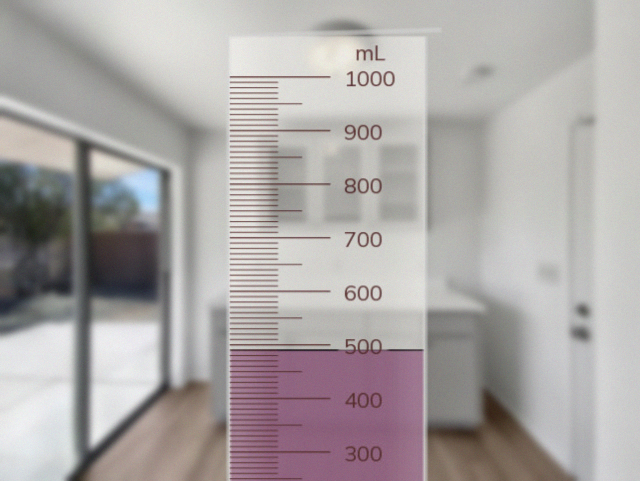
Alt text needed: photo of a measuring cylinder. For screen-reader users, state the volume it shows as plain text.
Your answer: 490 mL
